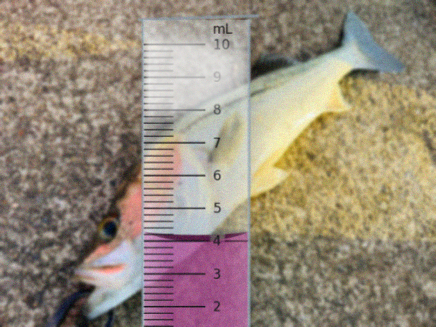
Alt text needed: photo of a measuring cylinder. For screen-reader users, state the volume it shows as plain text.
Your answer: 4 mL
